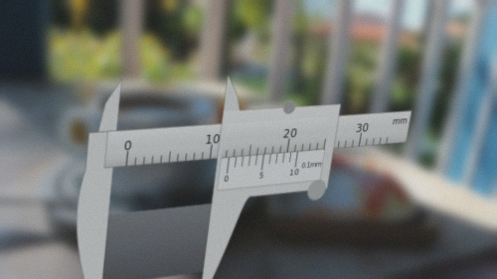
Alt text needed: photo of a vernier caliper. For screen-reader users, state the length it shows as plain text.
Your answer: 12.4 mm
